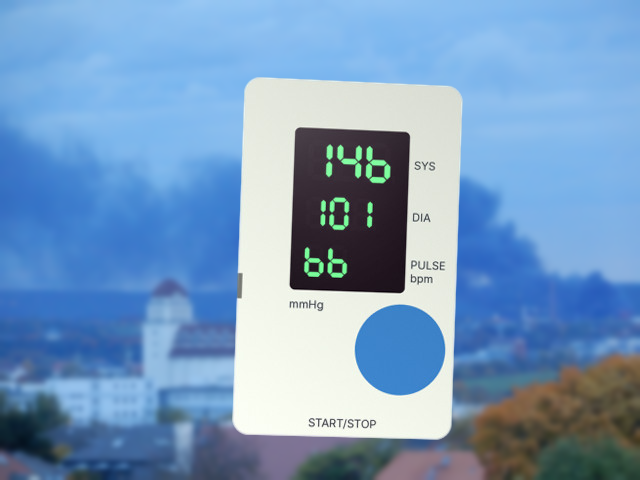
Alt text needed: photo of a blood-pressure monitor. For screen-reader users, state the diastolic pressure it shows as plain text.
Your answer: 101 mmHg
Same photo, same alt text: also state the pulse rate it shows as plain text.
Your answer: 66 bpm
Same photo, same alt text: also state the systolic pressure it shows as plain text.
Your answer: 146 mmHg
